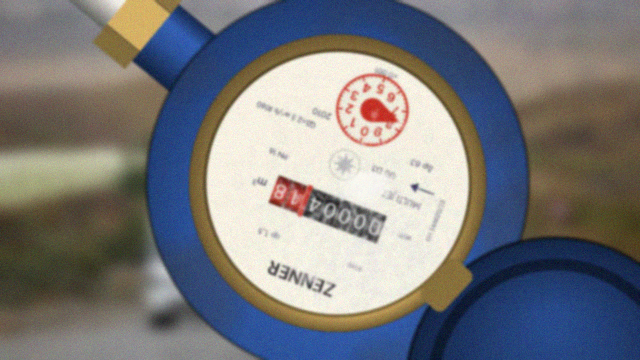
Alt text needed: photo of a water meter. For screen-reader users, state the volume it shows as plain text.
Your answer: 4.187 m³
